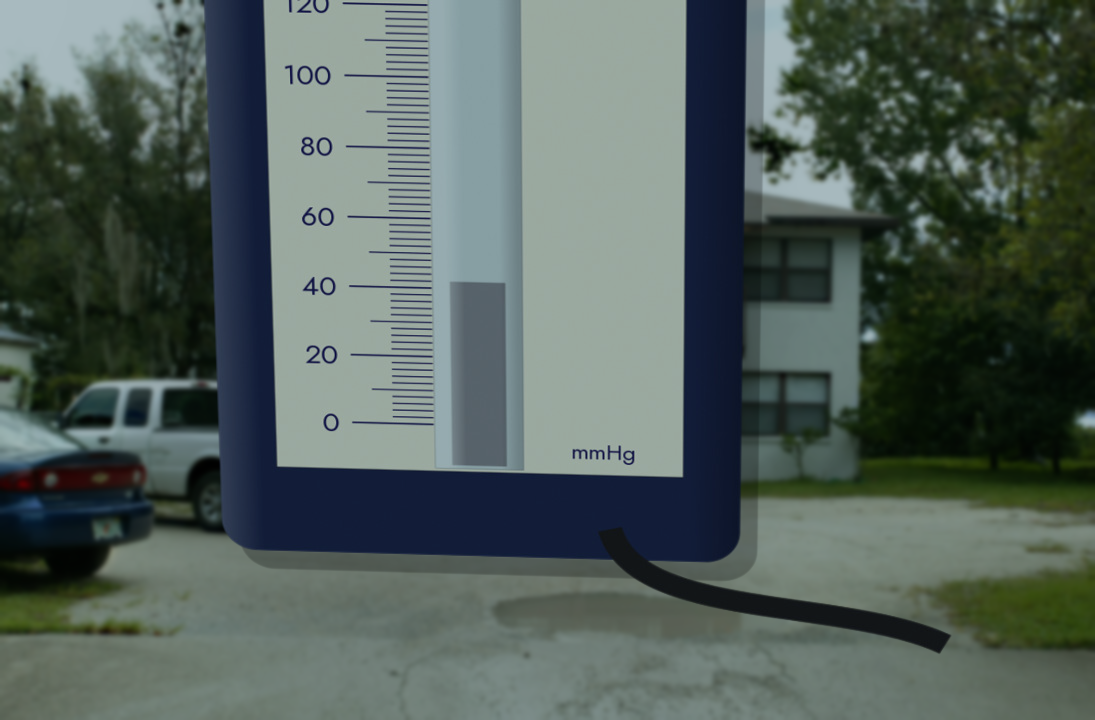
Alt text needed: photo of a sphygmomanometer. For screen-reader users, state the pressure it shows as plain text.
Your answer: 42 mmHg
